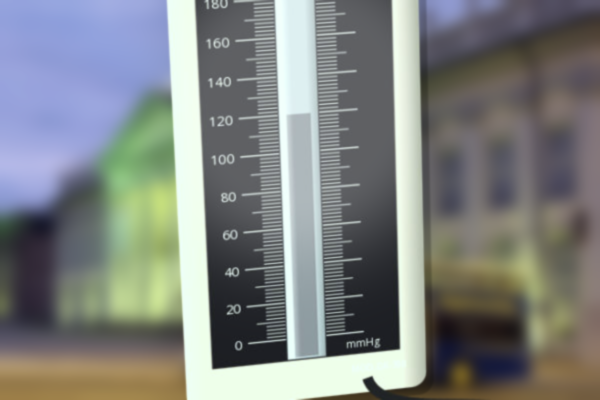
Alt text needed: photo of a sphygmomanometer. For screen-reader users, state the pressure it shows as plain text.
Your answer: 120 mmHg
